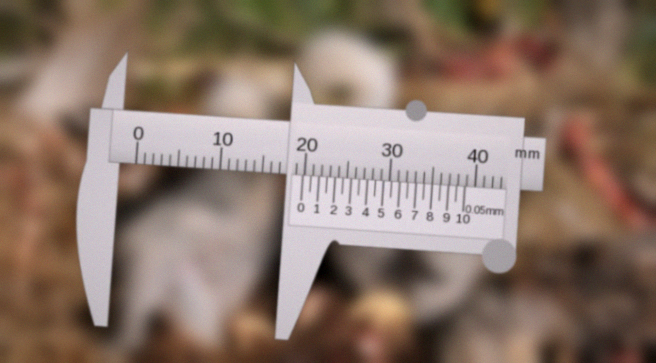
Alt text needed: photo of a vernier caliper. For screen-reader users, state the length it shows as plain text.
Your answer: 19.8 mm
